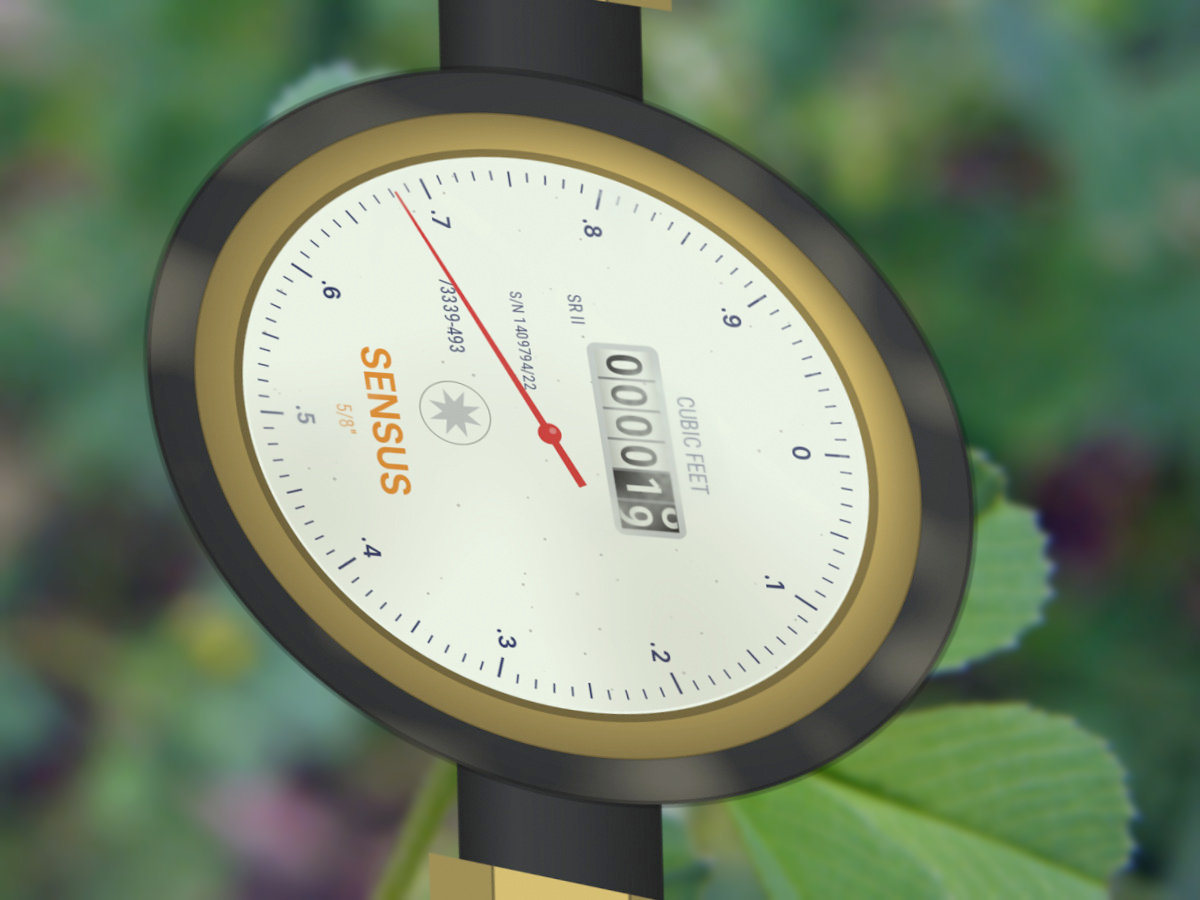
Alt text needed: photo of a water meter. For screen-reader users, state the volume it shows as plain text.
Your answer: 18.68 ft³
